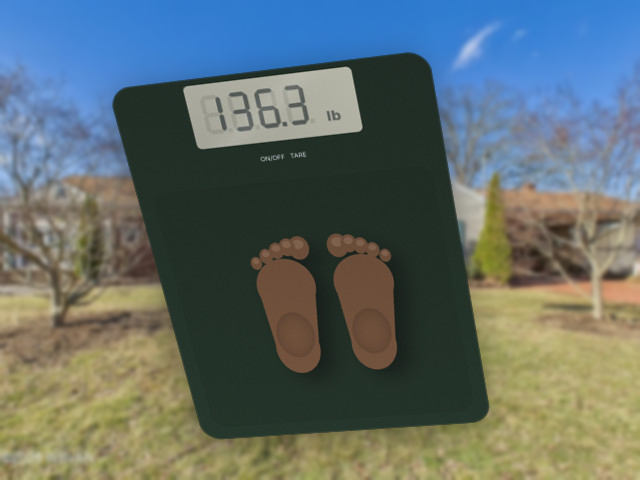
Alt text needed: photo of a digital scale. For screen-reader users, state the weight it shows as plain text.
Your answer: 136.3 lb
